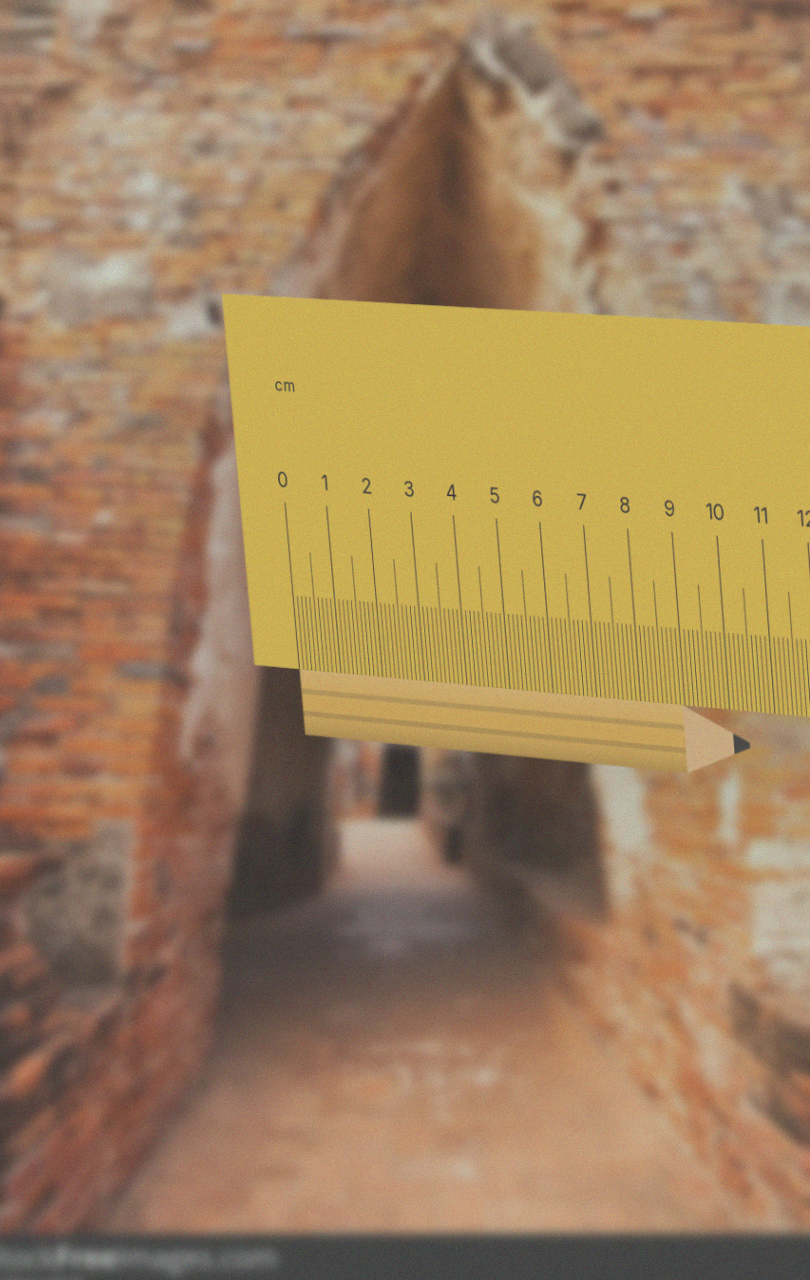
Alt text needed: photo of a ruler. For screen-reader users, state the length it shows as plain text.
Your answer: 10.4 cm
